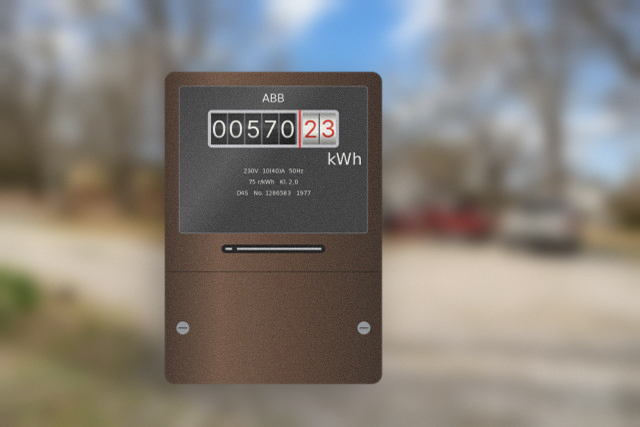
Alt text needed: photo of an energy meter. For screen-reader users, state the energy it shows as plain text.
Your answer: 570.23 kWh
